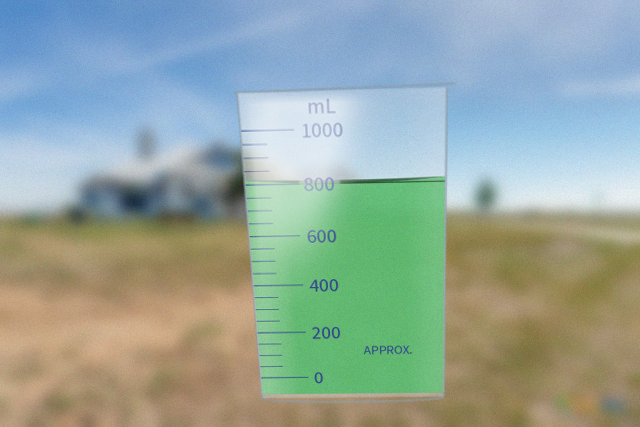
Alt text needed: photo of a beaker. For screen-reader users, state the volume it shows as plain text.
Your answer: 800 mL
